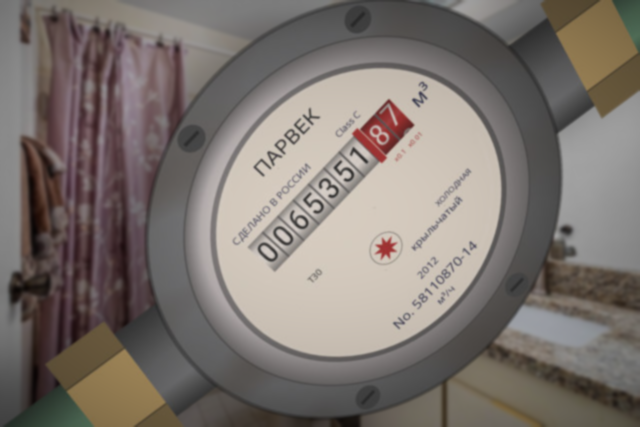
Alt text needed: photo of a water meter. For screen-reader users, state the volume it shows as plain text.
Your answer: 65351.87 m³
